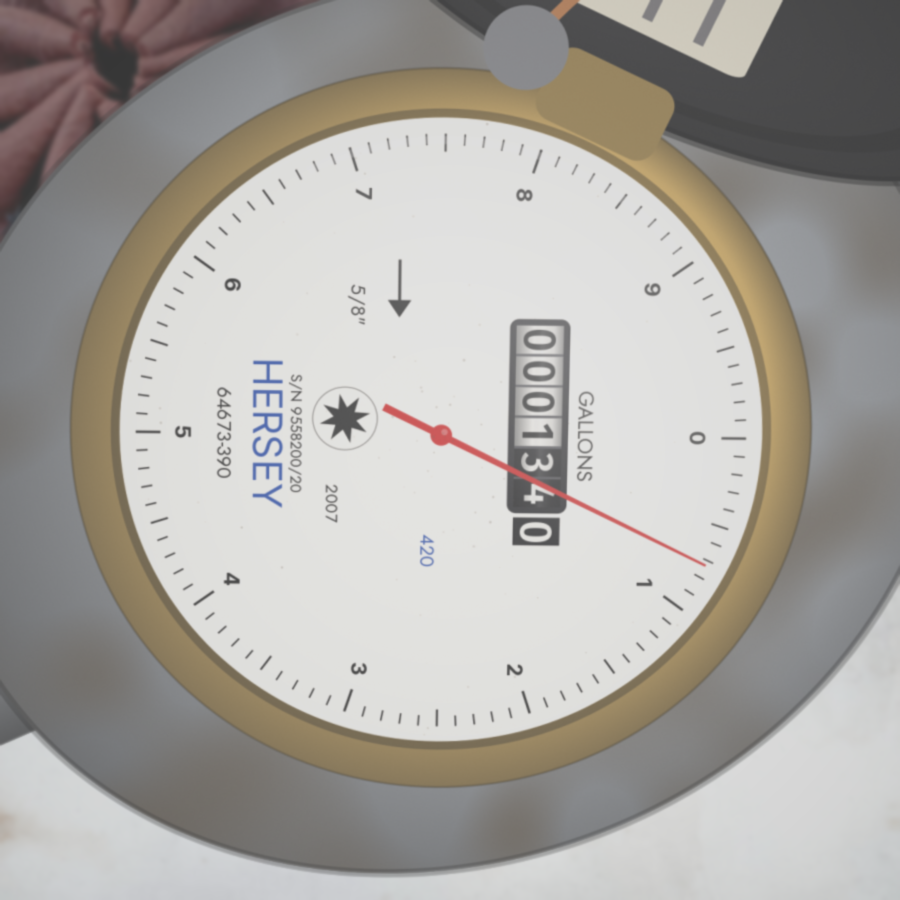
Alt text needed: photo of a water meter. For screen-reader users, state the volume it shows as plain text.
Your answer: 1340.7 gal
